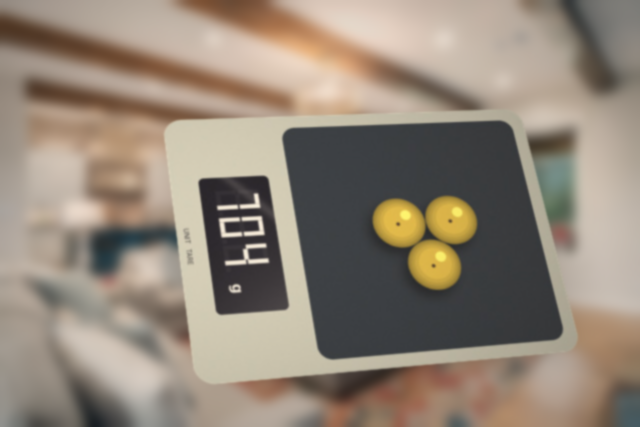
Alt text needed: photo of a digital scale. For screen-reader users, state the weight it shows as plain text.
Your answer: 704 g
